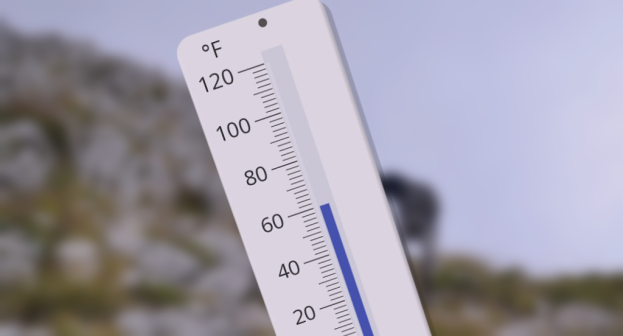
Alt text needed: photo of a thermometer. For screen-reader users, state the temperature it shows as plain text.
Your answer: 60 °F
